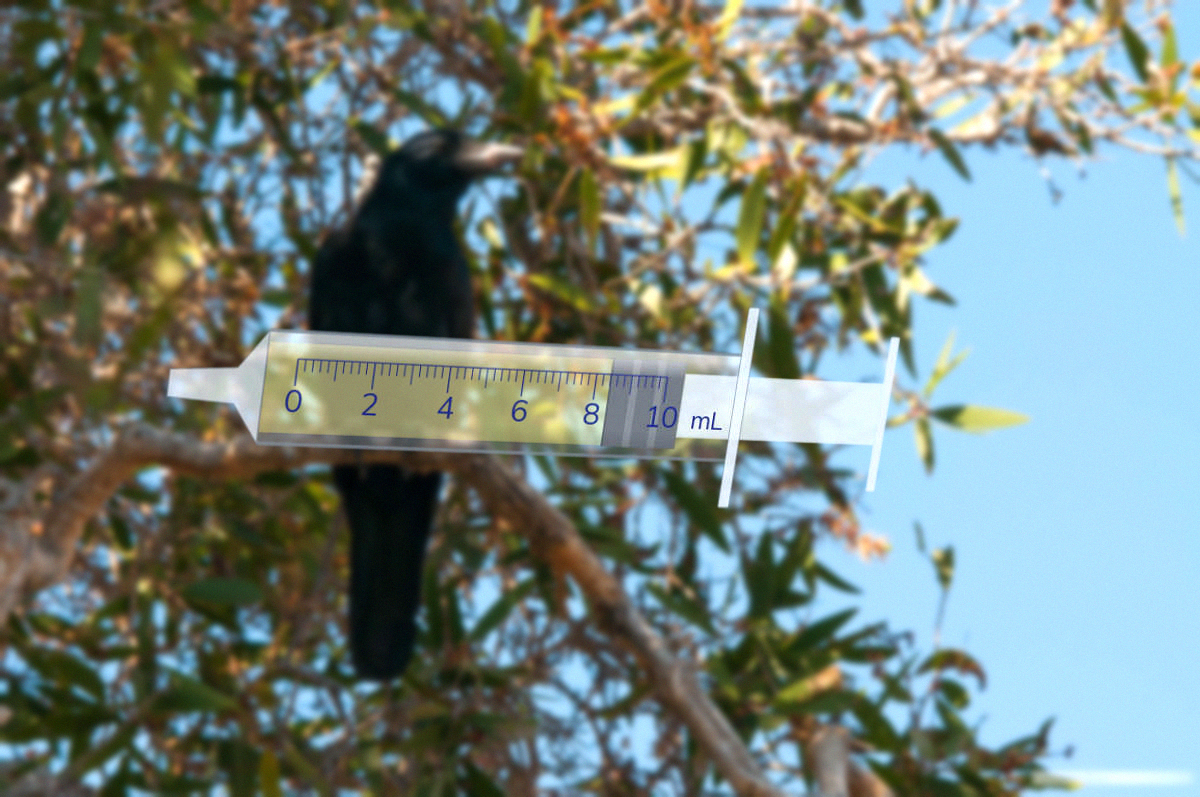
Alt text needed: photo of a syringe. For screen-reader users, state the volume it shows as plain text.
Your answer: 8.4 mL
